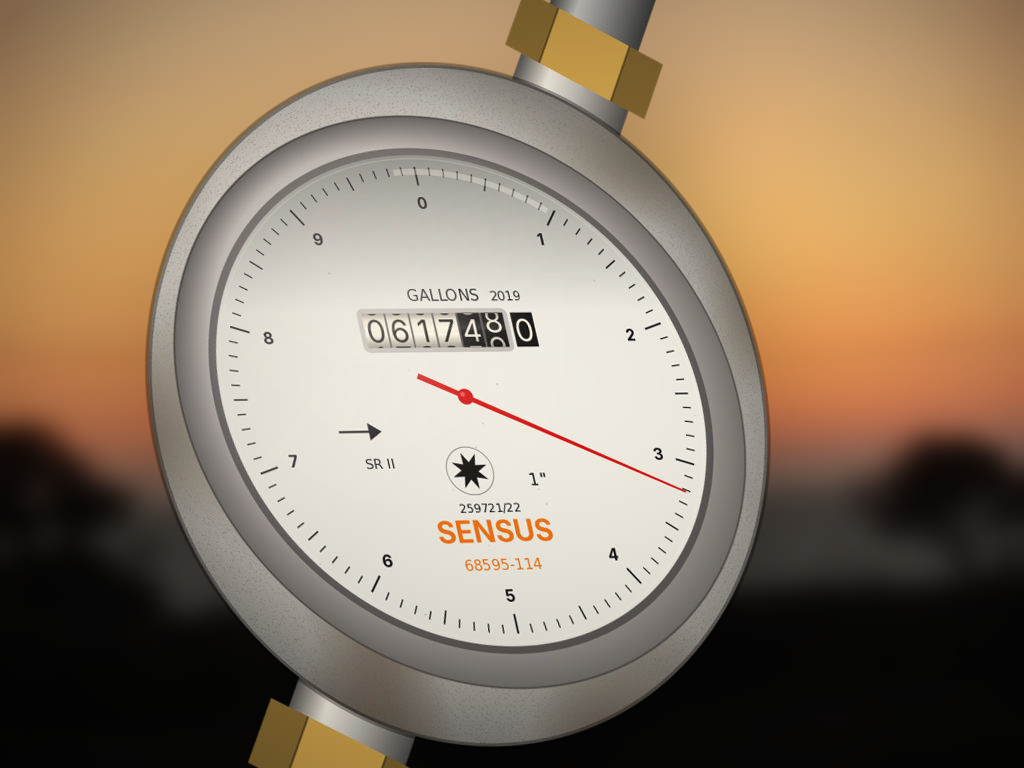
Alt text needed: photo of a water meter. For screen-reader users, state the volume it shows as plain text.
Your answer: 617483.2 gal
